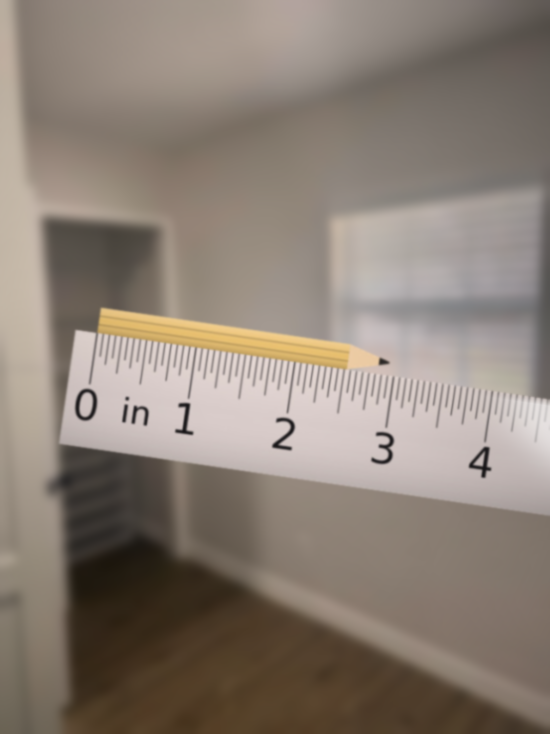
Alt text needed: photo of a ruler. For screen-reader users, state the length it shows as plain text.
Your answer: 2.9375 in
